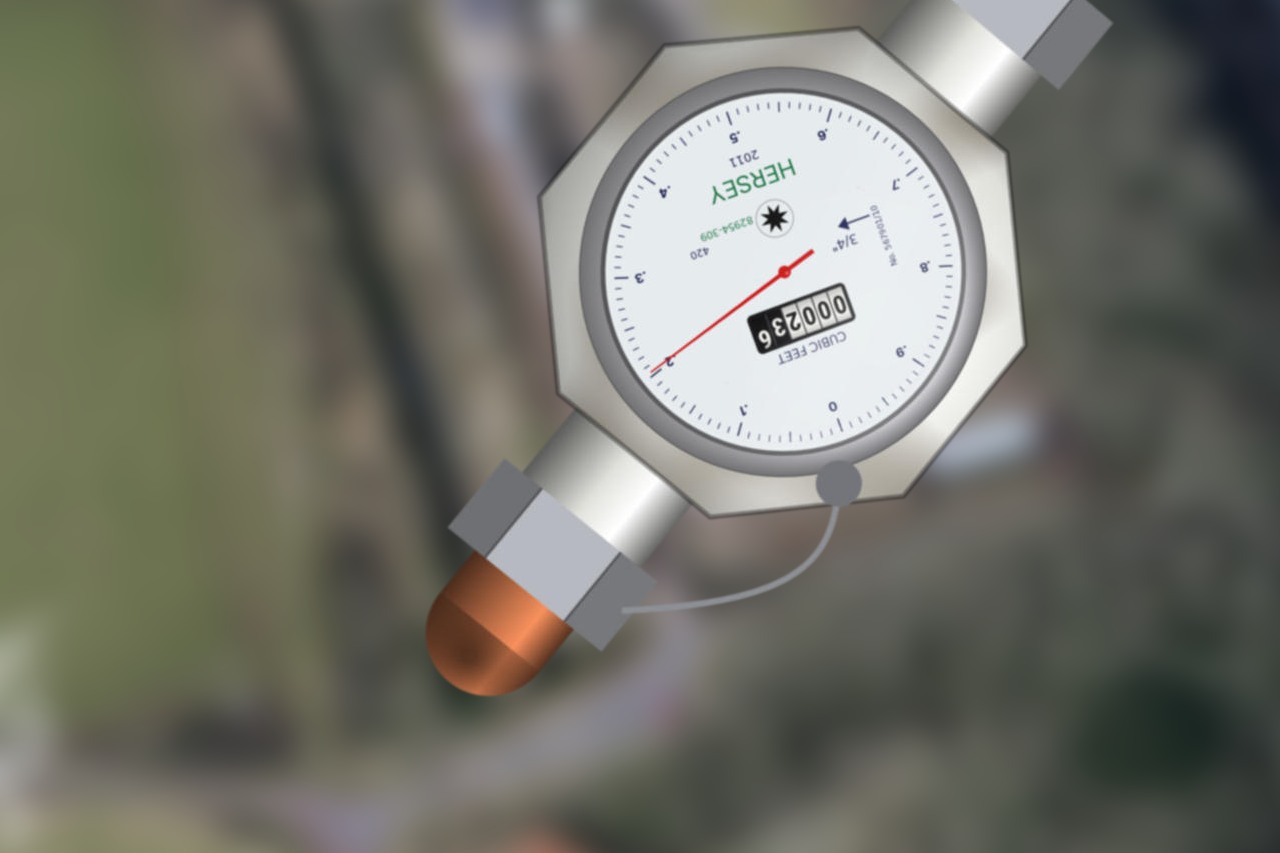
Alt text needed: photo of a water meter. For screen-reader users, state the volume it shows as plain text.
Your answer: 236.20 ft³
